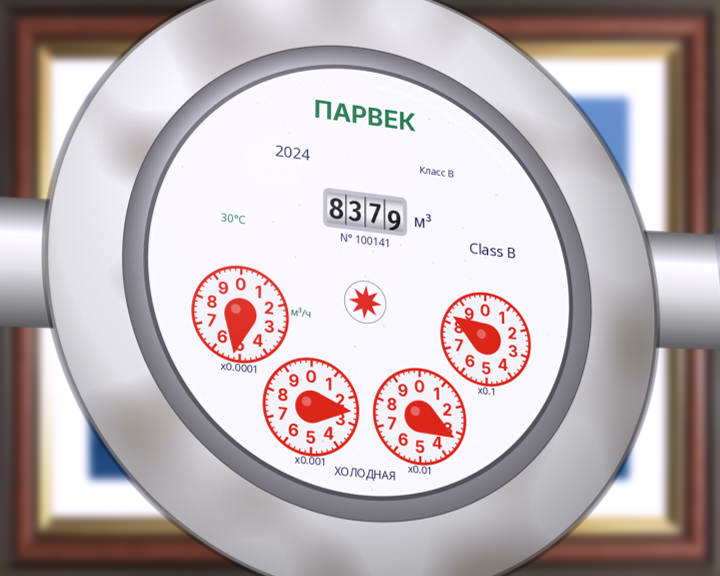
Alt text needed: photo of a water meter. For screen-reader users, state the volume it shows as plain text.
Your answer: 8378.8325 m³
